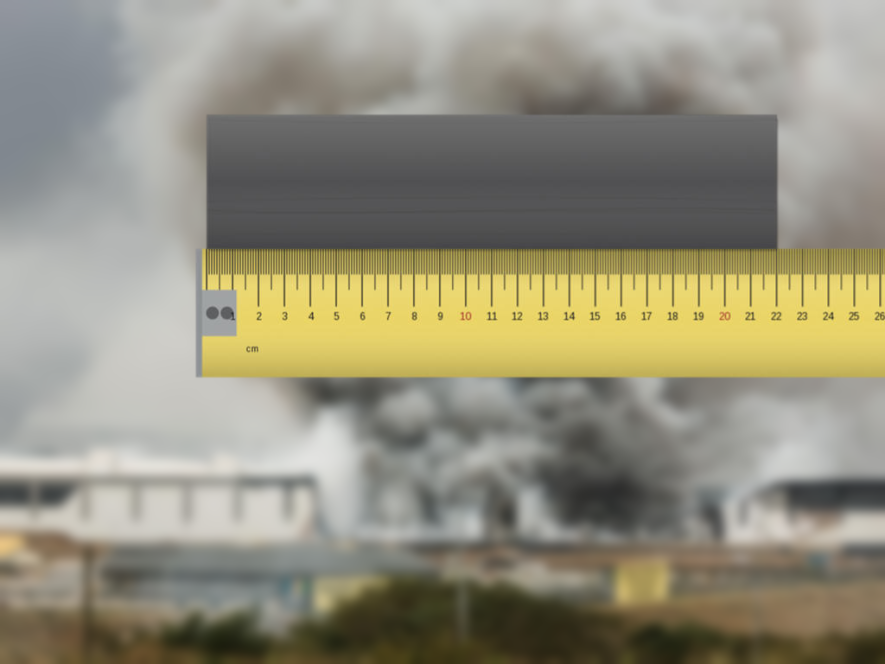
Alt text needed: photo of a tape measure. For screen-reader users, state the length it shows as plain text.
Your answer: 22 cm
